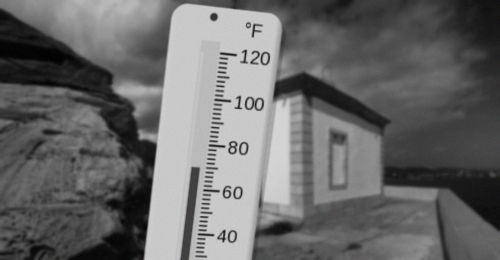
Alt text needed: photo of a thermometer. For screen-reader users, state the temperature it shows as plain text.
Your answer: 70 °F
